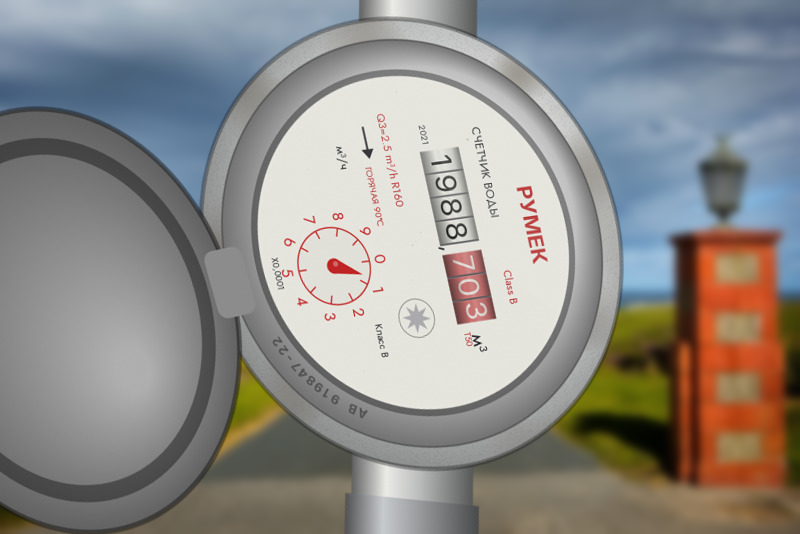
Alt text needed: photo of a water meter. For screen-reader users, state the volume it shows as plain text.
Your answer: 1988.7030 m³
